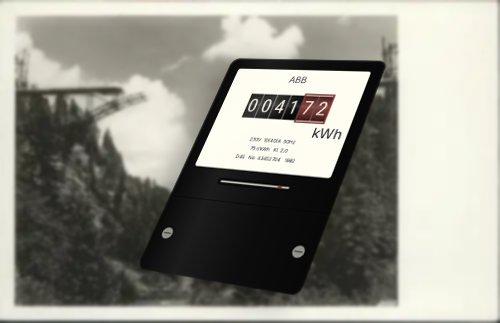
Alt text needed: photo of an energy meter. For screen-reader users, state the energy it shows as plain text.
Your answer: 41.72 kWh
